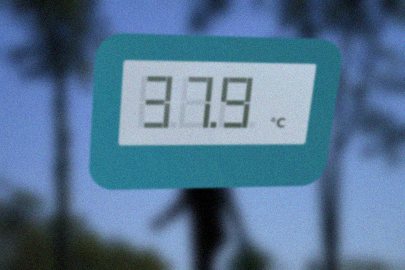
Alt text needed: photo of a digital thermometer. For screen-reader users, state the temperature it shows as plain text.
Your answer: 37.9 °C
